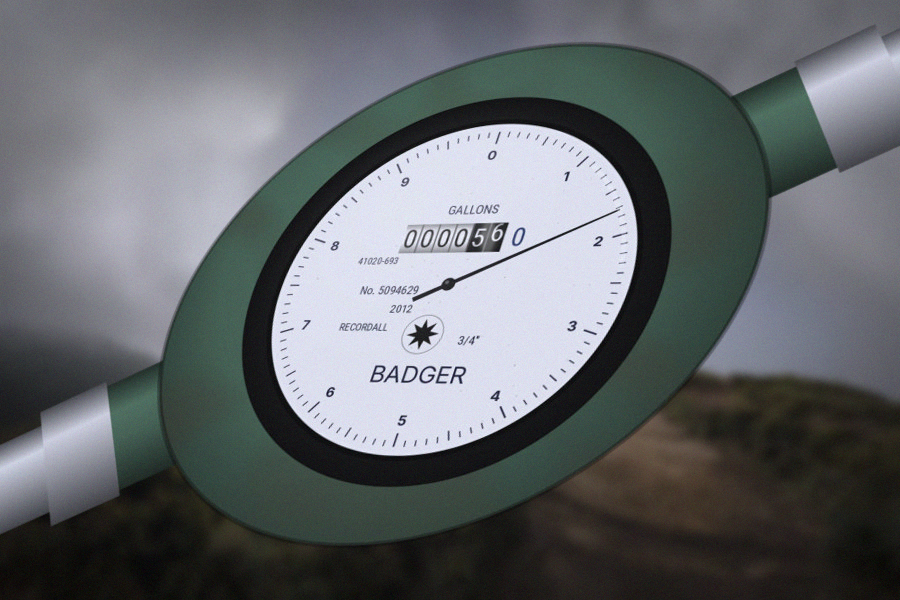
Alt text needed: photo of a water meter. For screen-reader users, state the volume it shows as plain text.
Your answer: 561.7 gal
